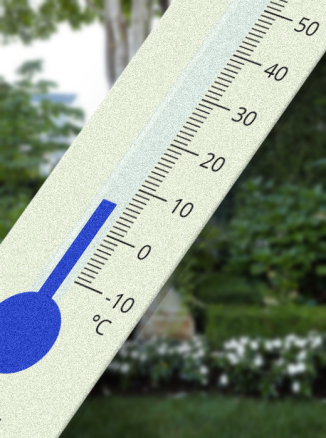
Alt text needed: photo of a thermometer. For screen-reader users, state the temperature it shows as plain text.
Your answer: 6 °C
